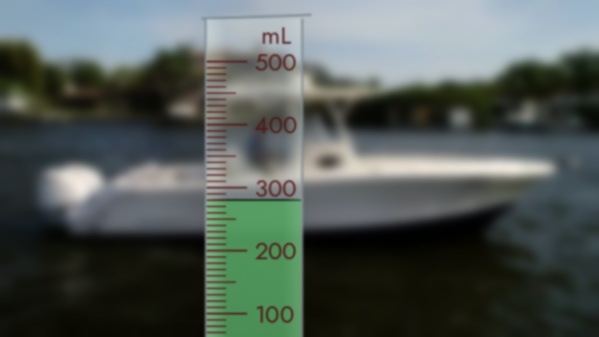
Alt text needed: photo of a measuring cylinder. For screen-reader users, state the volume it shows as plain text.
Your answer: 280 mL
